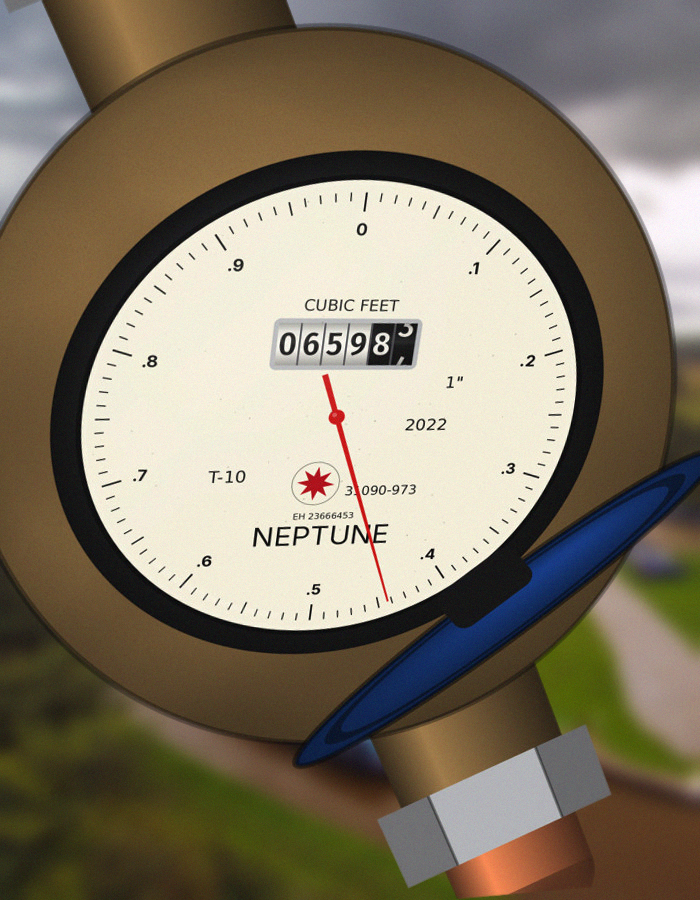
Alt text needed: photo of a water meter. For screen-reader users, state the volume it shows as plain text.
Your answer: 65983.44 ft³
